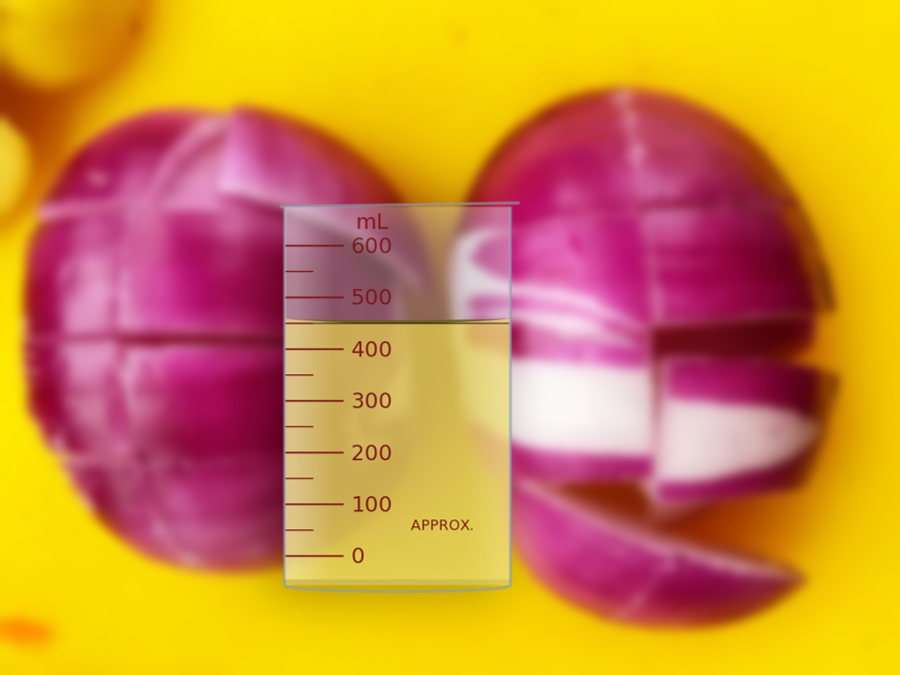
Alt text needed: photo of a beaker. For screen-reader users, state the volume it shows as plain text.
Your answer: 450 mL
